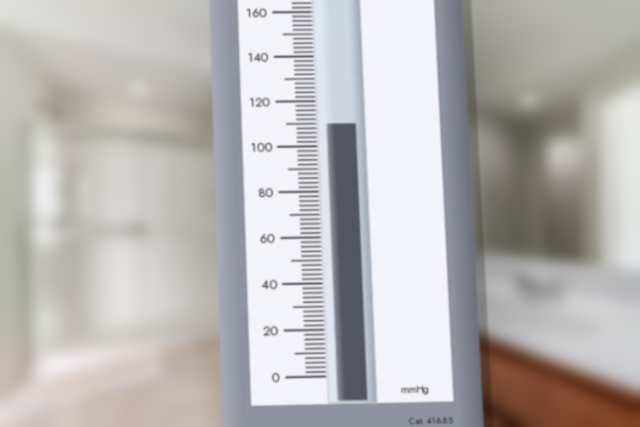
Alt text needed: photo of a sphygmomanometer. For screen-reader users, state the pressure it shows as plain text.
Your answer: 110 mmHg
